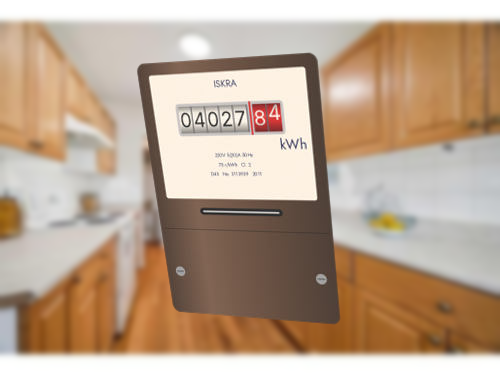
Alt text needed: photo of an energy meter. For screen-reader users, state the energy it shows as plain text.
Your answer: 4027.84 kWh
